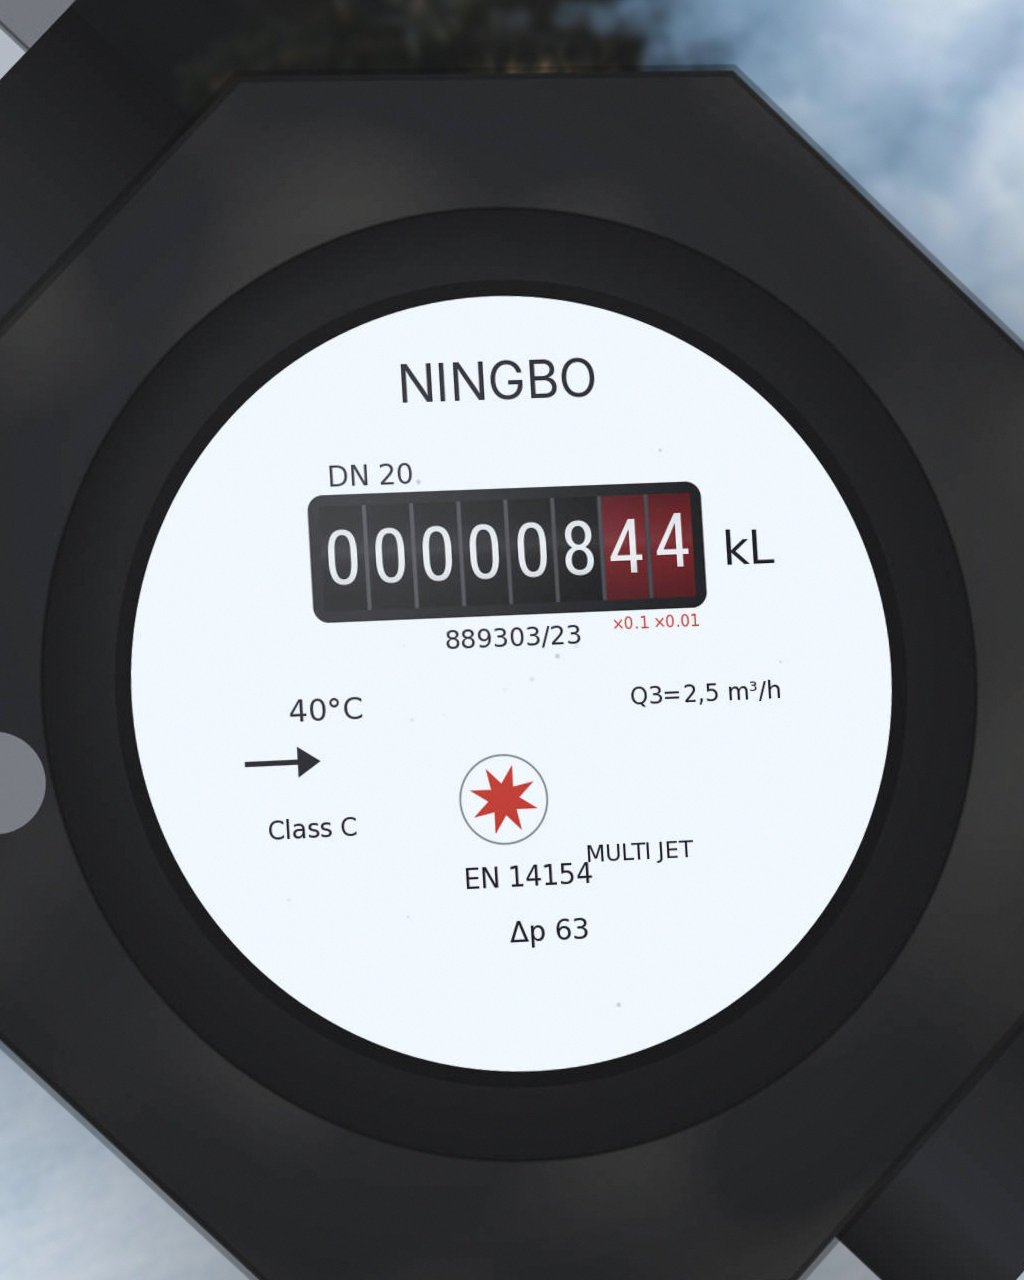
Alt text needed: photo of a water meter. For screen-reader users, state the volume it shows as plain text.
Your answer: 8.44 kL
